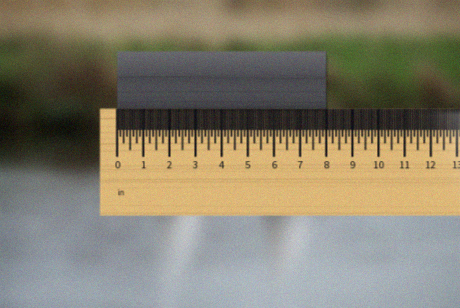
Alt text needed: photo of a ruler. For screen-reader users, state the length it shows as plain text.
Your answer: 8 in
